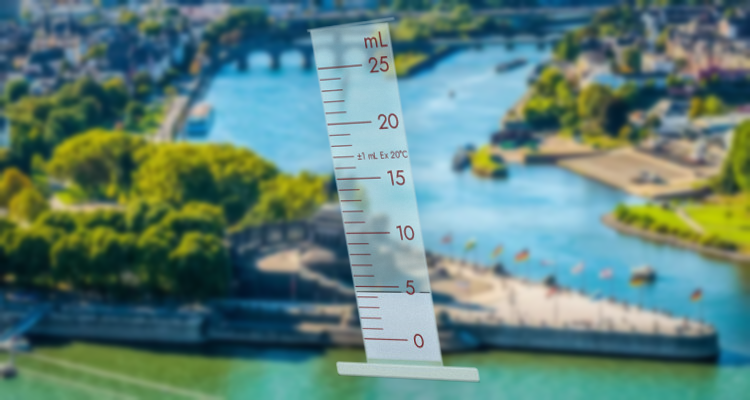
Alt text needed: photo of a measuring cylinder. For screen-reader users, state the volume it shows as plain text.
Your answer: 4.5 mL
